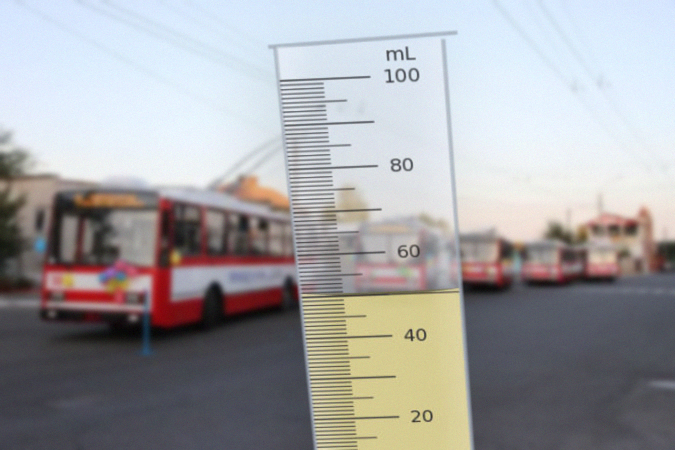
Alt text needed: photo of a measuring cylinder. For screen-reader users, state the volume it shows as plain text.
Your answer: 50 mL
